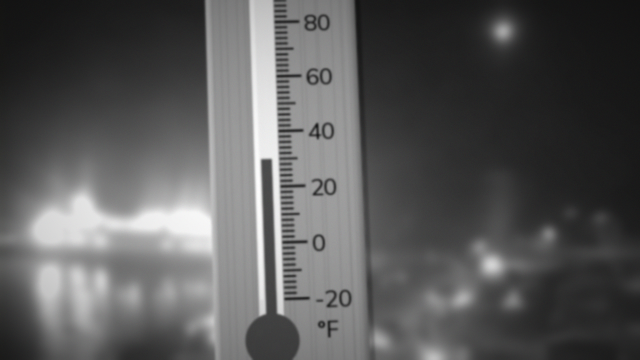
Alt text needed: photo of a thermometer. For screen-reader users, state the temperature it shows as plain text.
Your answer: 30 °F
